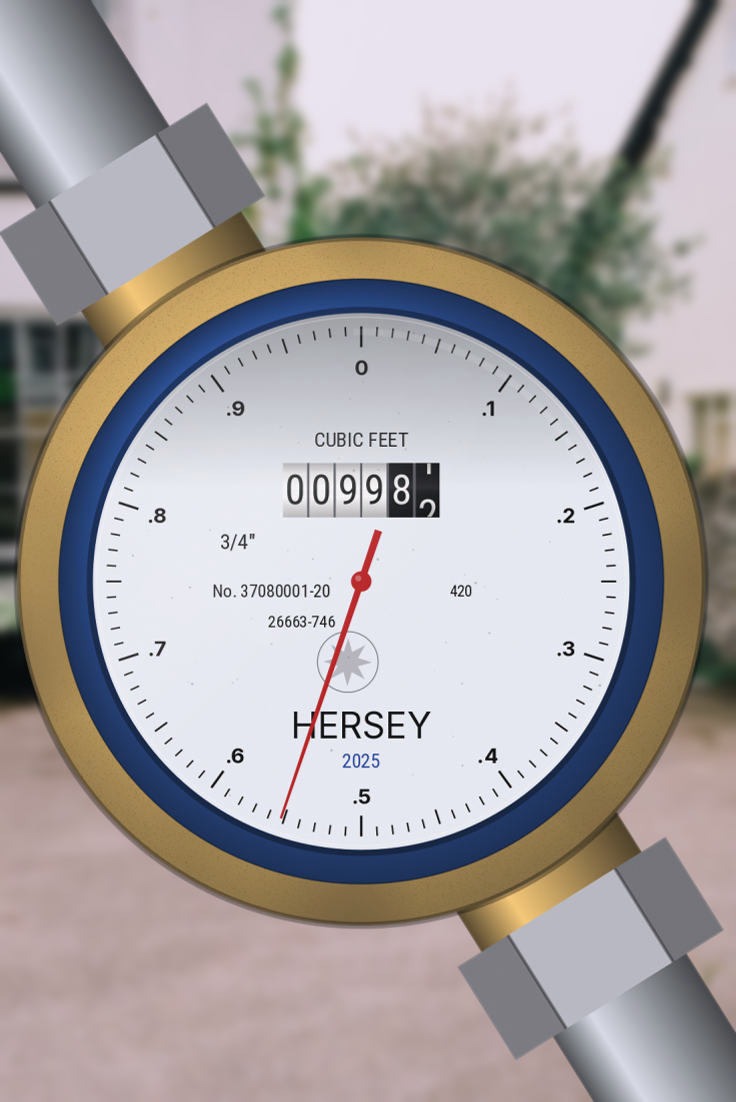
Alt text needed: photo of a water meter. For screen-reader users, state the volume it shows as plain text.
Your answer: 9981.55 ft³
